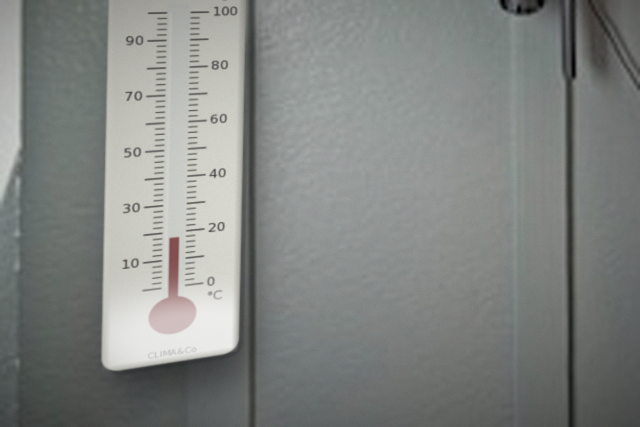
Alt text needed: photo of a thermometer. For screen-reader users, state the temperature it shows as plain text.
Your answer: 18 °C
